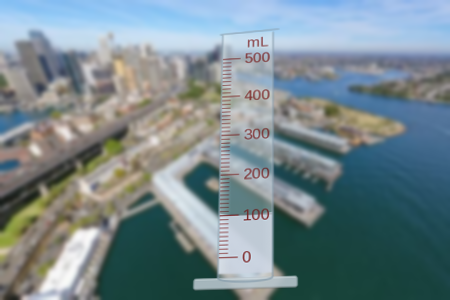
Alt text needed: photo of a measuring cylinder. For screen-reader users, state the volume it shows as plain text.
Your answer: 100 mL
